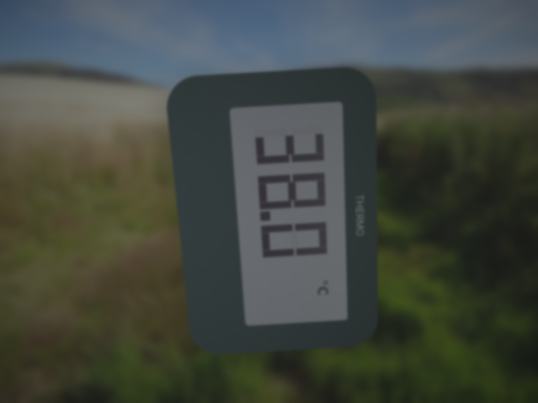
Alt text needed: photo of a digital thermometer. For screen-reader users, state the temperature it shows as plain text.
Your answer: 38.0 °C
